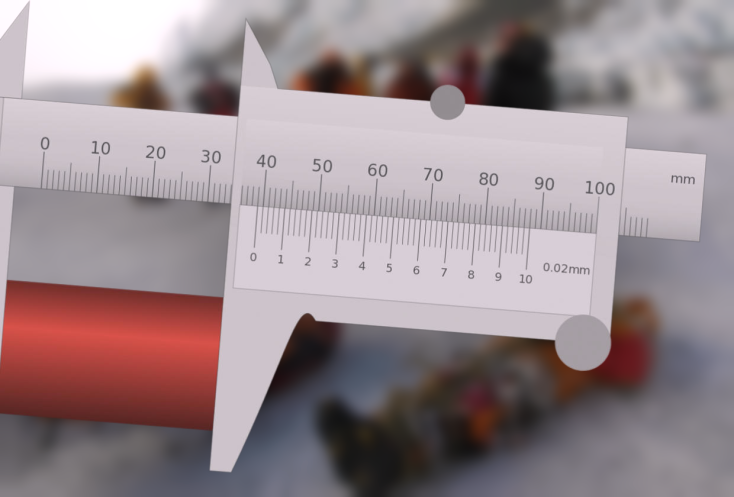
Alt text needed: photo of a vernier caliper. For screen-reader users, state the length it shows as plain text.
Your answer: 39.0 mm
